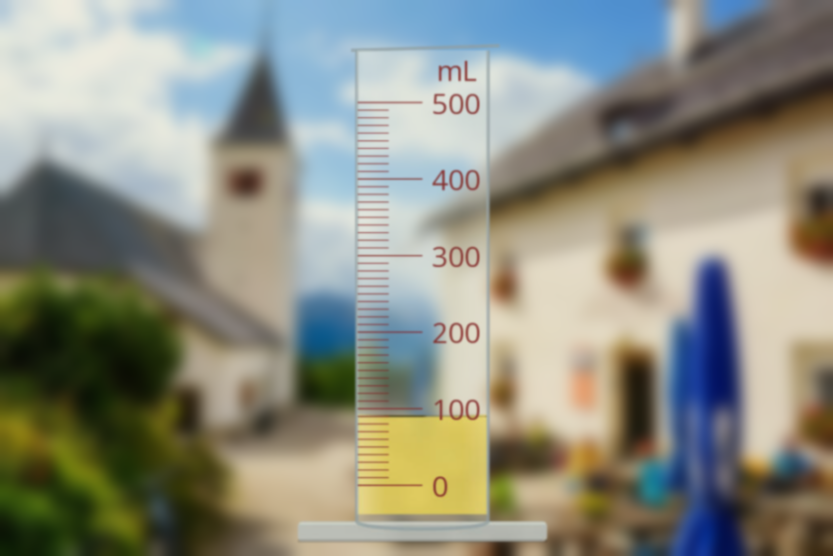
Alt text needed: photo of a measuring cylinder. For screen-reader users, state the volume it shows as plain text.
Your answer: 90 mL
